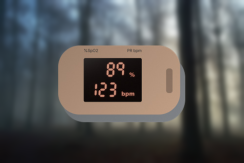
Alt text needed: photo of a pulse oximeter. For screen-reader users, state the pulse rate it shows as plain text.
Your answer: 123 bpm
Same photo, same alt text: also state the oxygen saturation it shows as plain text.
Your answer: 89 %
